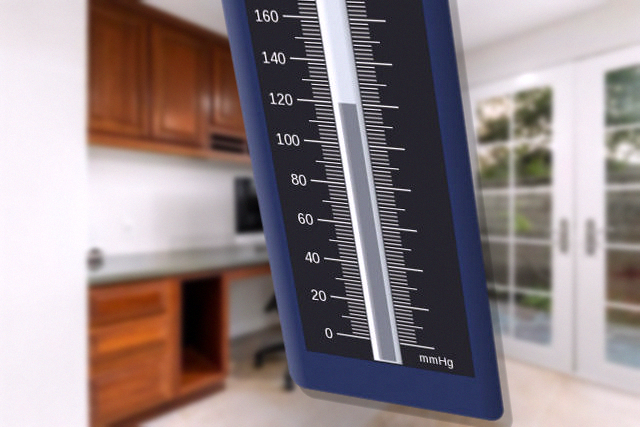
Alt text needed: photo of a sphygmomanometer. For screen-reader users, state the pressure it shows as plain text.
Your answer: 120 mmHg
